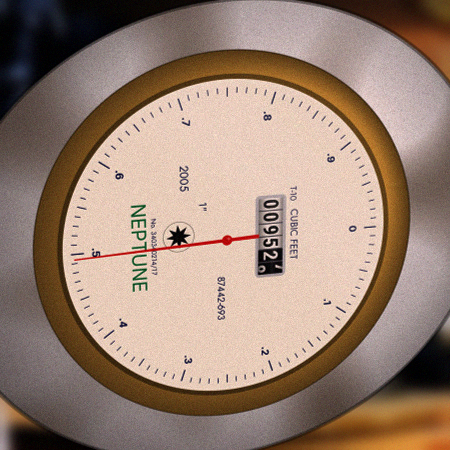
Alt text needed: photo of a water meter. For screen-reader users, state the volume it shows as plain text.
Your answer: 9527.49 ft³
